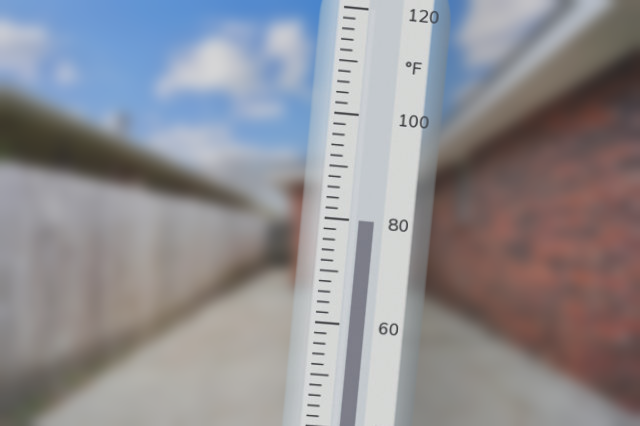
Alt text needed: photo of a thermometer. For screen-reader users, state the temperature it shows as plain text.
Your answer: 80 °F
